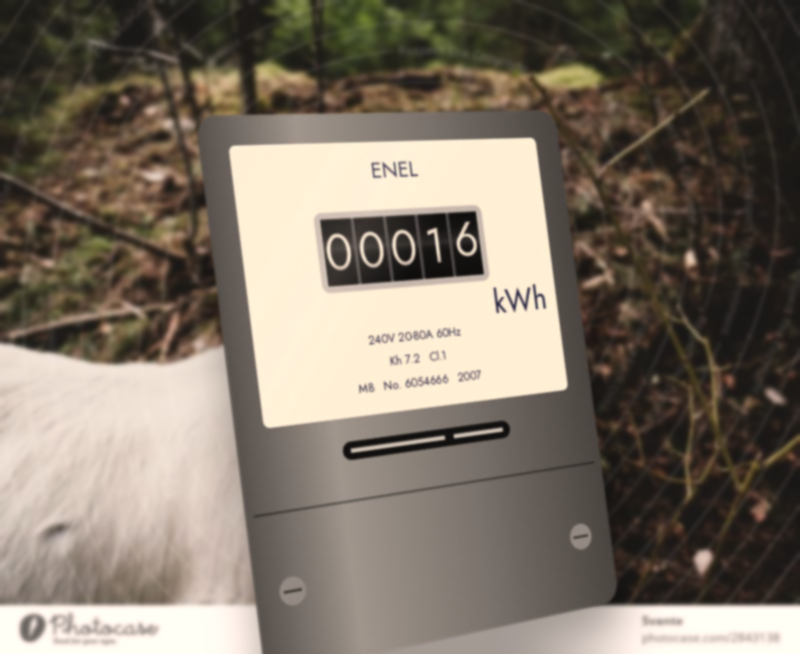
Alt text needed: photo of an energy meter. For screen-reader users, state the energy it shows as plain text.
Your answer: 16 kWh
